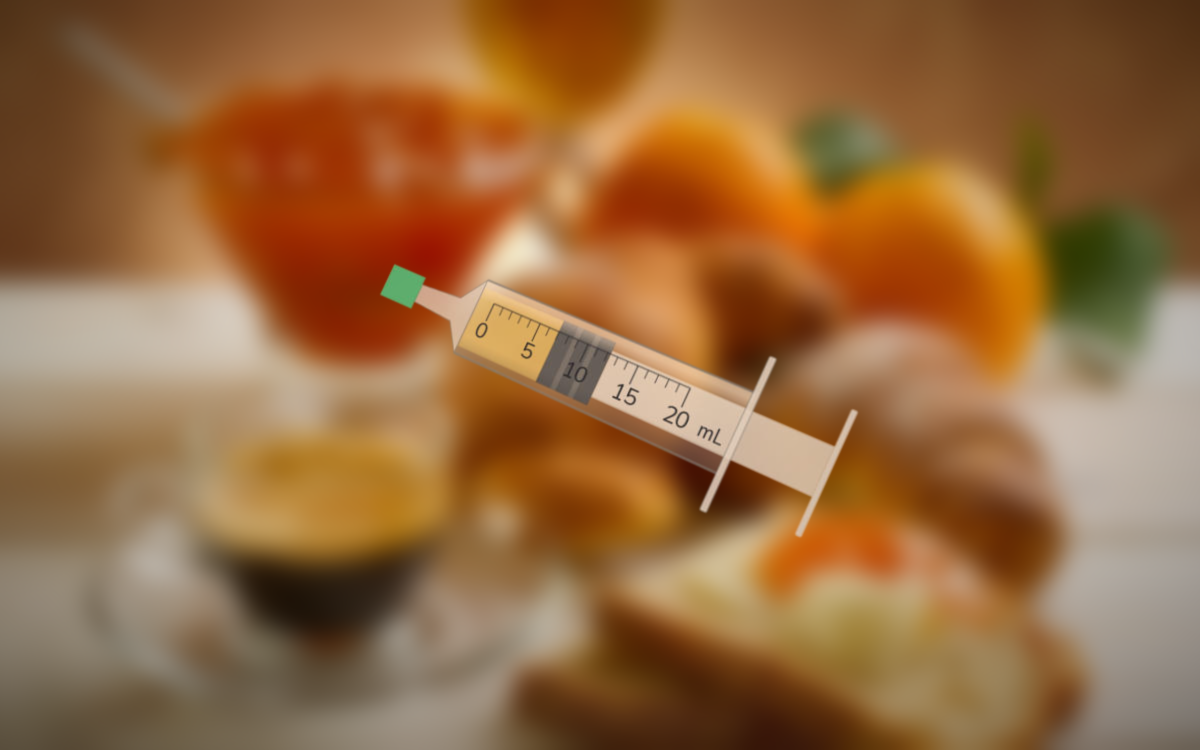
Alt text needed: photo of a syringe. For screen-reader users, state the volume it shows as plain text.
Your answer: 7 mL
